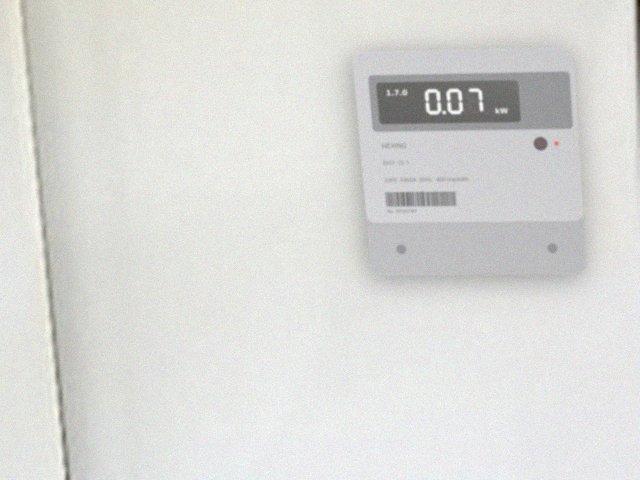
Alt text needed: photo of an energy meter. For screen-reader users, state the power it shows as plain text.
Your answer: 0.07 kW
